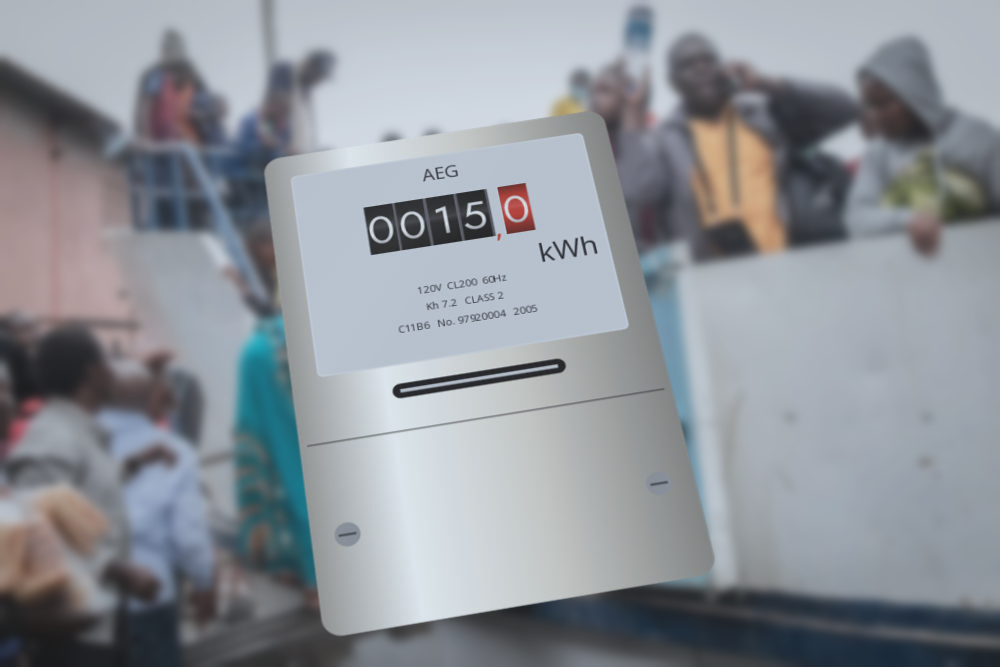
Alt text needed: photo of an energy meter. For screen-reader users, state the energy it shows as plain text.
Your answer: 15.0 kWh
